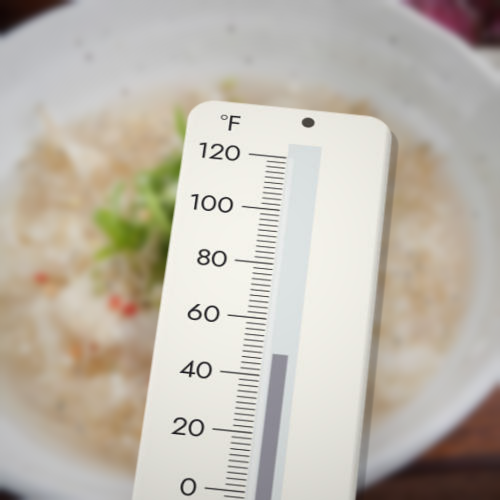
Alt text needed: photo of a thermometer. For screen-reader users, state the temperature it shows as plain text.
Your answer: 48 °F
